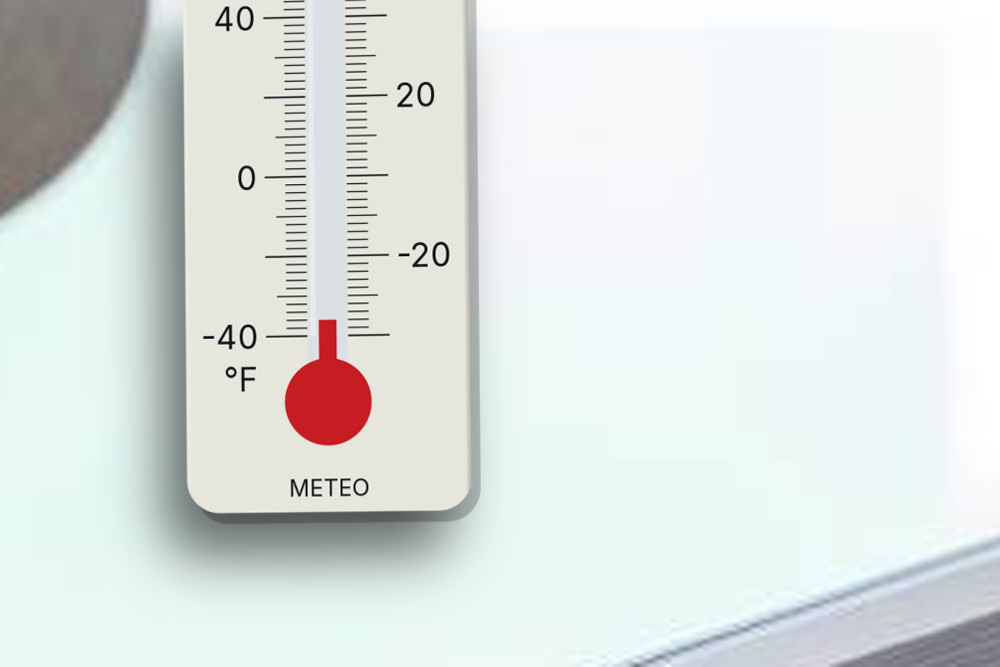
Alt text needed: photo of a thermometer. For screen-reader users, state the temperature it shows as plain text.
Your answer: -36 °F
